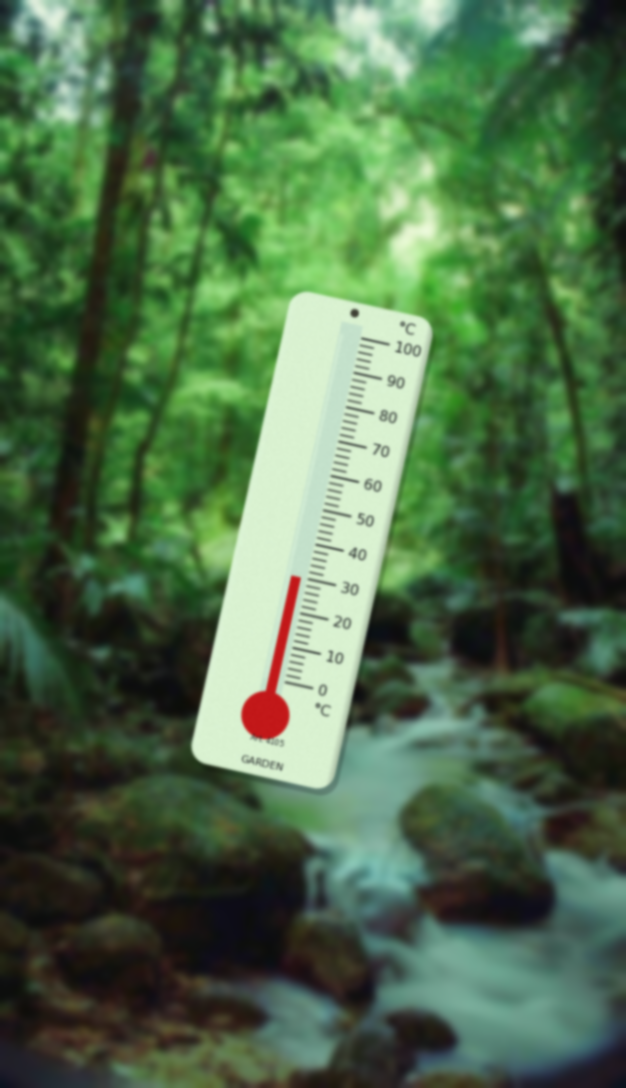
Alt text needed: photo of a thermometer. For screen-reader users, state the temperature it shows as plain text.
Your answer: 30 °C
